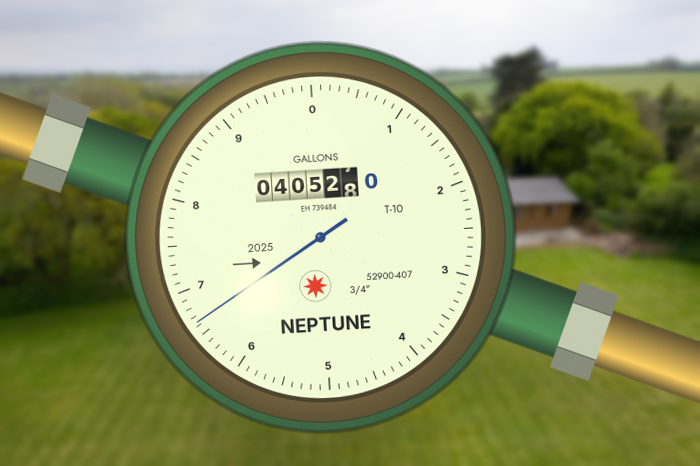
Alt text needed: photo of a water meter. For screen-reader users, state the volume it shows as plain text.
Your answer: 405276.6 gal
